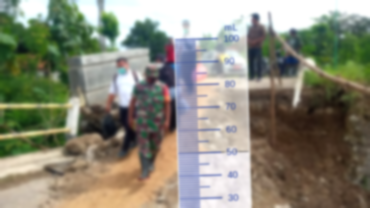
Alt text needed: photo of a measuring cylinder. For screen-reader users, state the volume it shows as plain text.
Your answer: 50 mL
